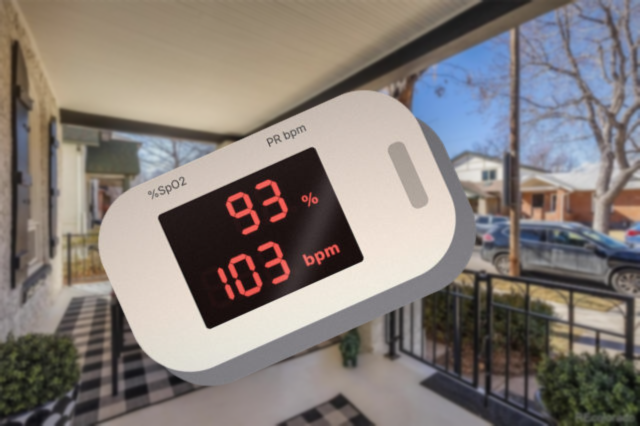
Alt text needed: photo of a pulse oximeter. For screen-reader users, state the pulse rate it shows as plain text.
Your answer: 103 bpm
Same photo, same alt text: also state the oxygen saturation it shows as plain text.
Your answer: 93 %
